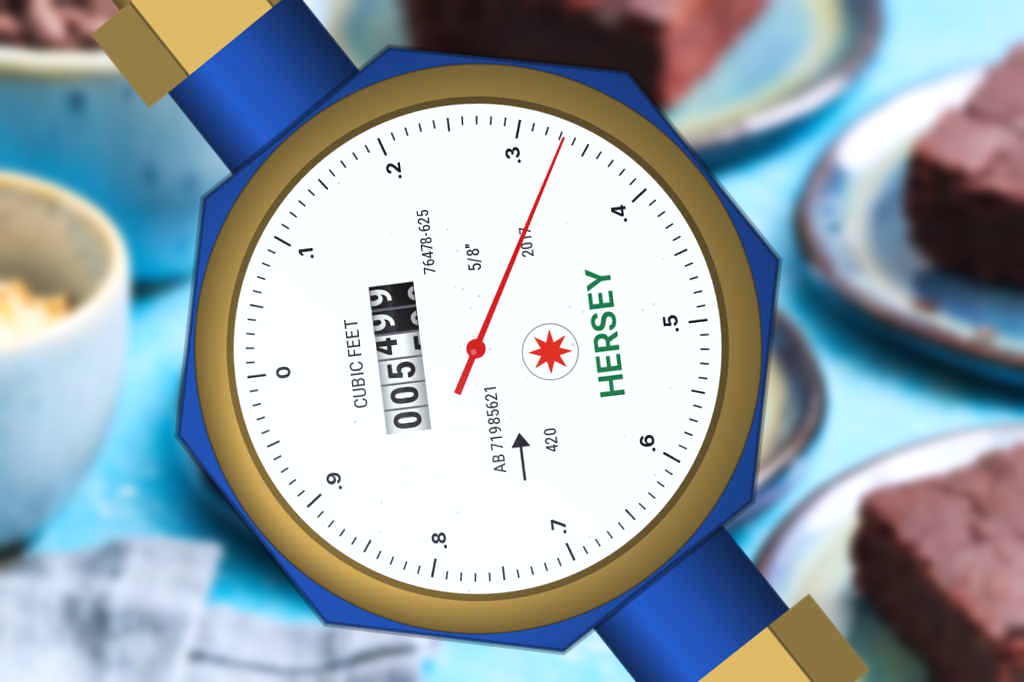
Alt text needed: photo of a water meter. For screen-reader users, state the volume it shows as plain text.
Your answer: 5499.33 ft³
